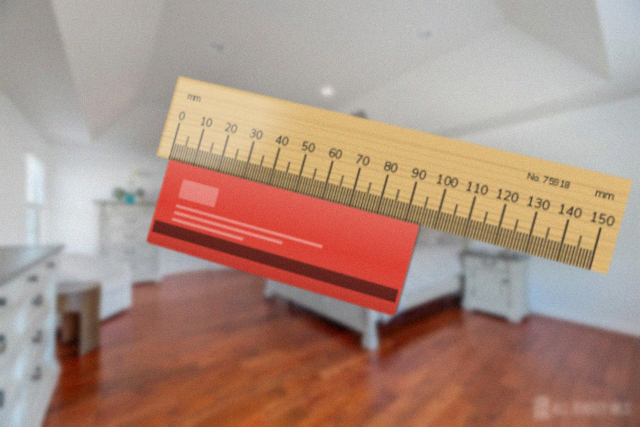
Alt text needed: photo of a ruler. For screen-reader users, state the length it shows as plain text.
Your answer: 95 mm
